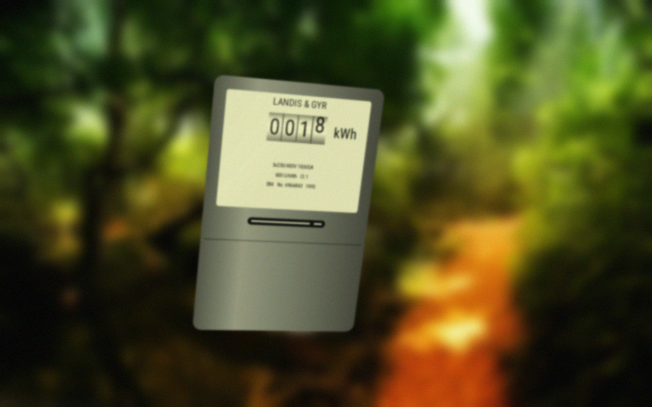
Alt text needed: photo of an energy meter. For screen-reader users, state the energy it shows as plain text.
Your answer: 18 kWh
